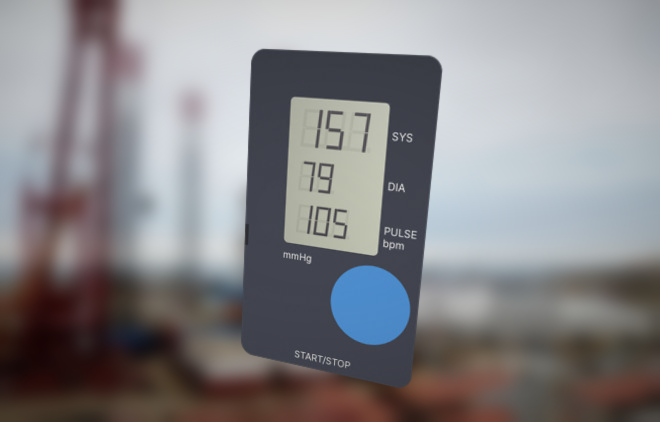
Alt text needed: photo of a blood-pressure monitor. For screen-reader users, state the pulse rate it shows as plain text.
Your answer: 105 bpm
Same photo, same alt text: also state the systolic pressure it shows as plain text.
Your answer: 157 mmHg
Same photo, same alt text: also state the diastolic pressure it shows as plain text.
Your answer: 79 mmHg
